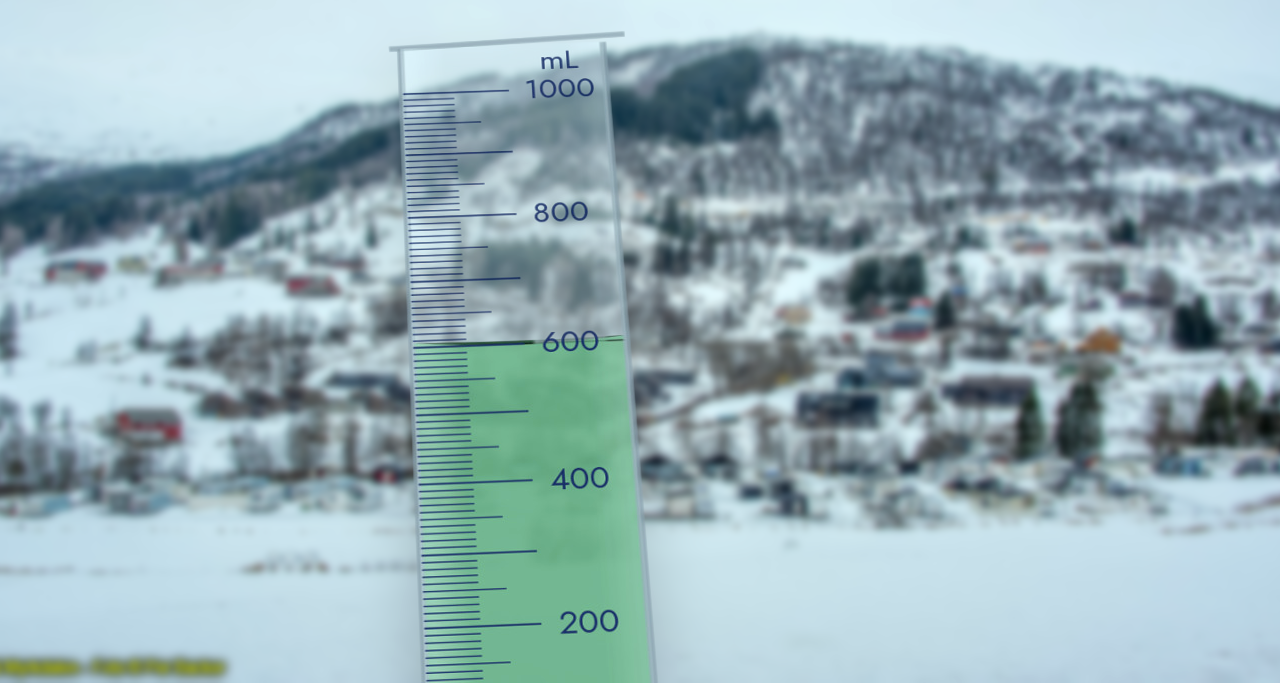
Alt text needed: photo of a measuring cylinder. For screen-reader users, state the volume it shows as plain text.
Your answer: 600 mL
